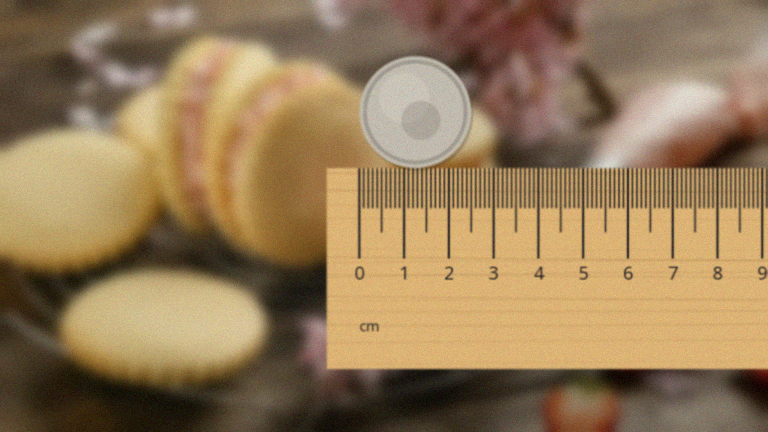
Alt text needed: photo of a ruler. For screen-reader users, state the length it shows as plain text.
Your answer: 2.5 cm
